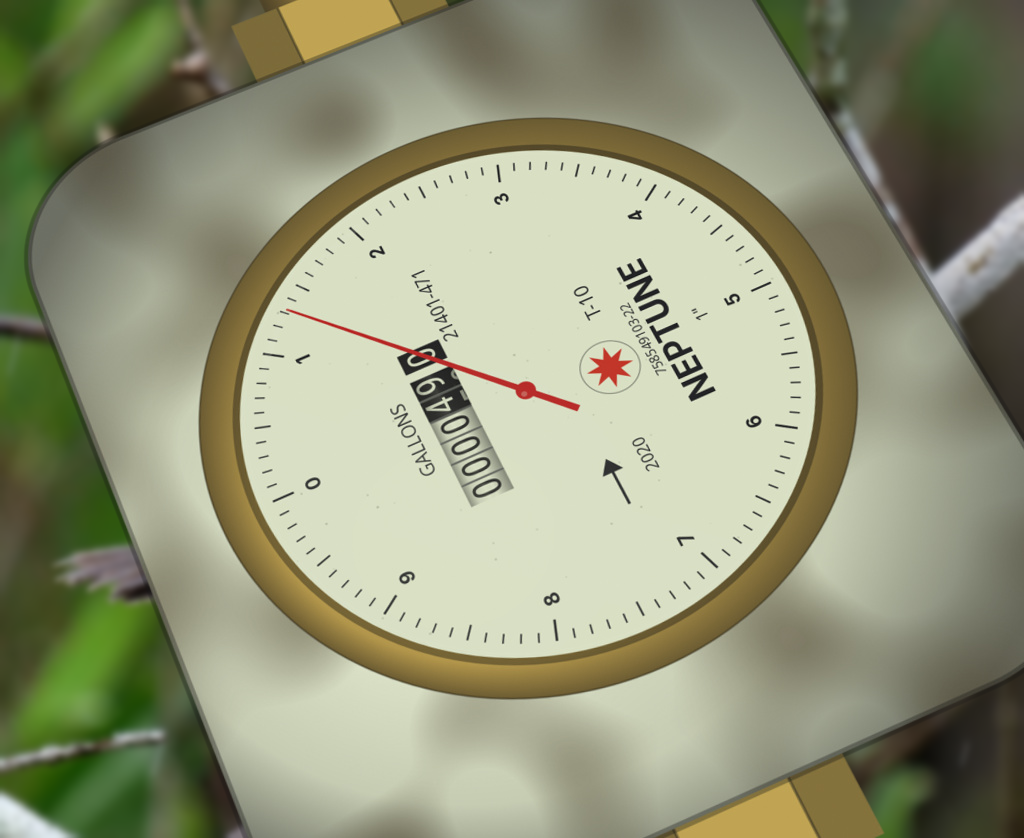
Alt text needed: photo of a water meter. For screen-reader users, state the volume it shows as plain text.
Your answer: 491.3 gal
